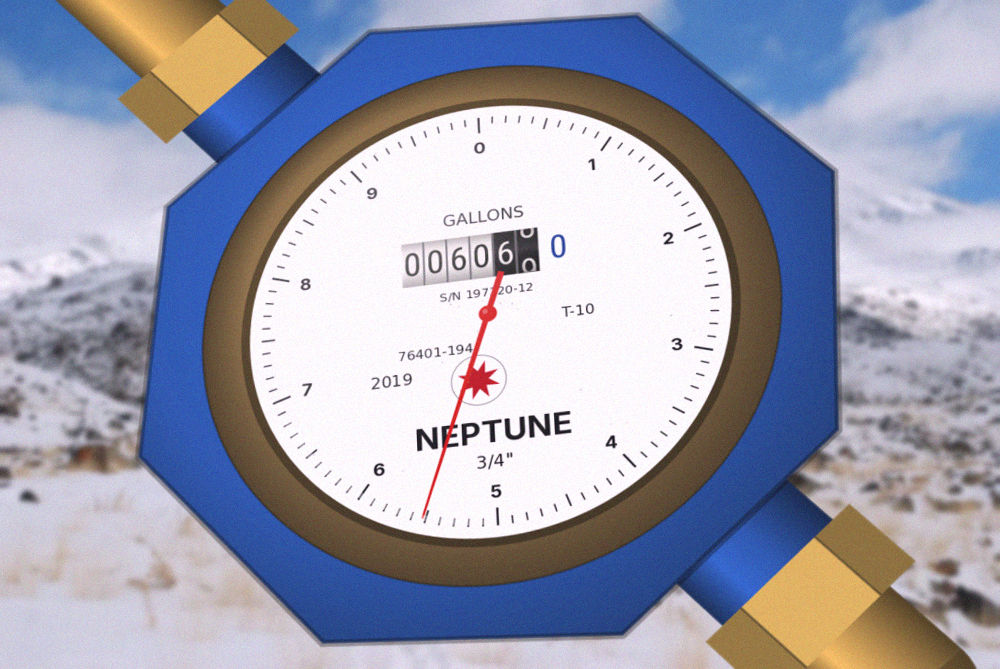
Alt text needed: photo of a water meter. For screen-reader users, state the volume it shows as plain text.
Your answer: 60685.5 gal
